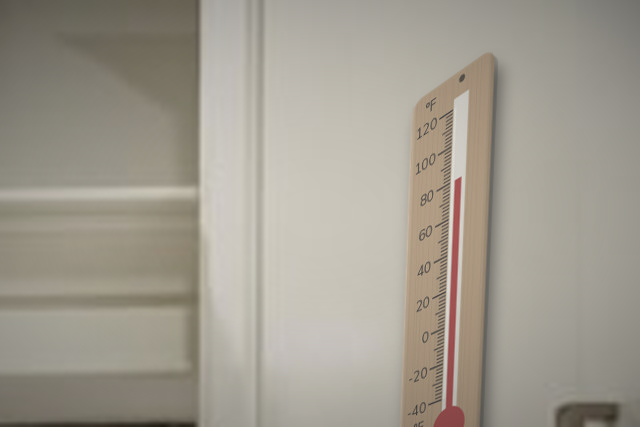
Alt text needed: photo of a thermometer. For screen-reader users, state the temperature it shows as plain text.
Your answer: 80 °F
